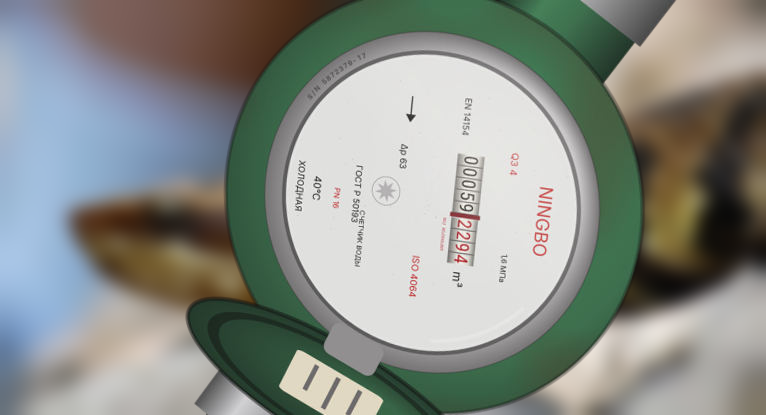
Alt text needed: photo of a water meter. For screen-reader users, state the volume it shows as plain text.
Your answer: 59.2294 m³
